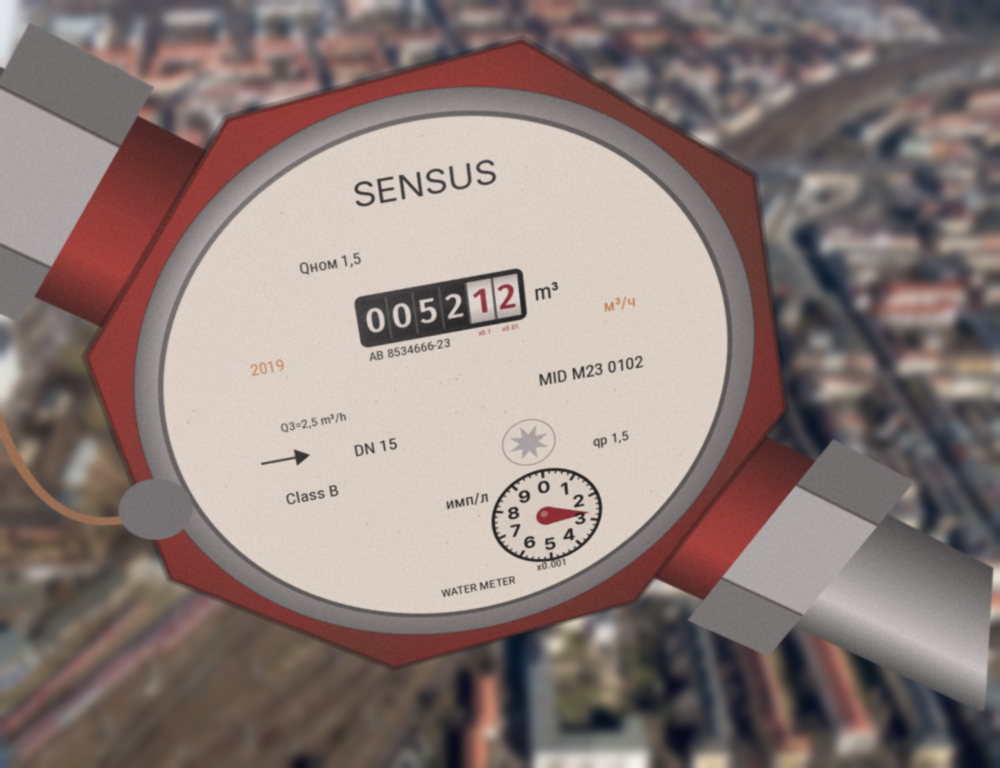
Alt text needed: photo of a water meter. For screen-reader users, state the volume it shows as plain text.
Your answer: 52.122 m³
